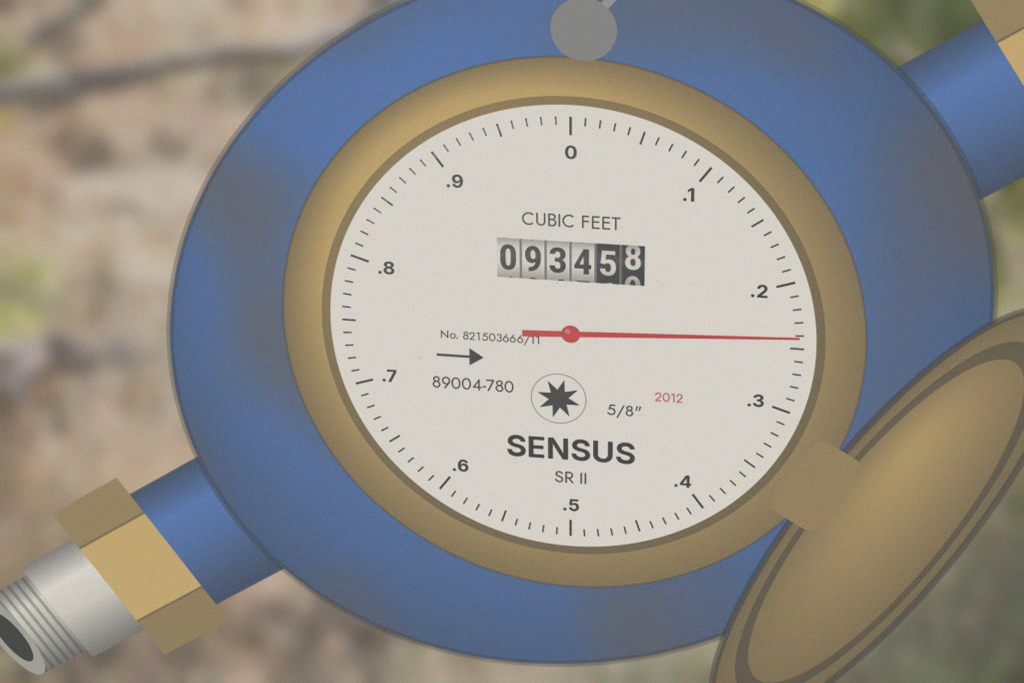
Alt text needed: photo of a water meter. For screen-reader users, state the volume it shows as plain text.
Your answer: 93458.24 ft³
